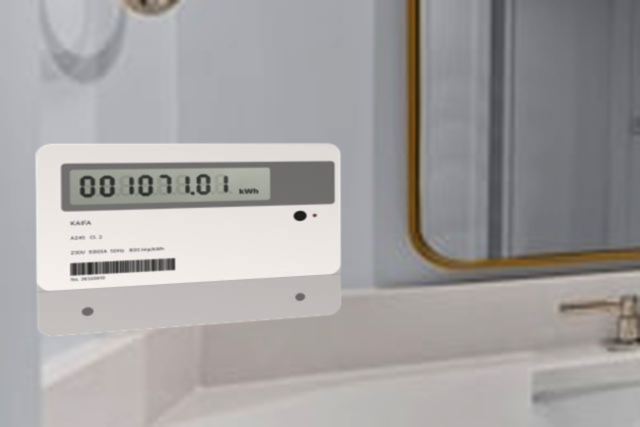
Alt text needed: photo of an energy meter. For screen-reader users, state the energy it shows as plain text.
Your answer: 1071.01 kWh
